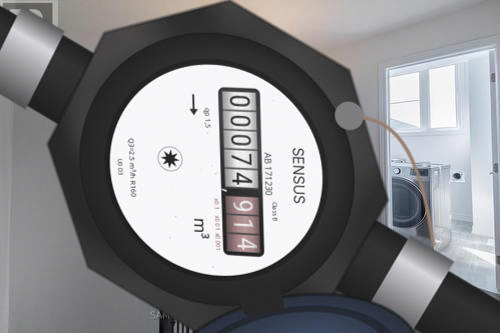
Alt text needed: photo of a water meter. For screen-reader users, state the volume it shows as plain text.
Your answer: 74.914 m³
